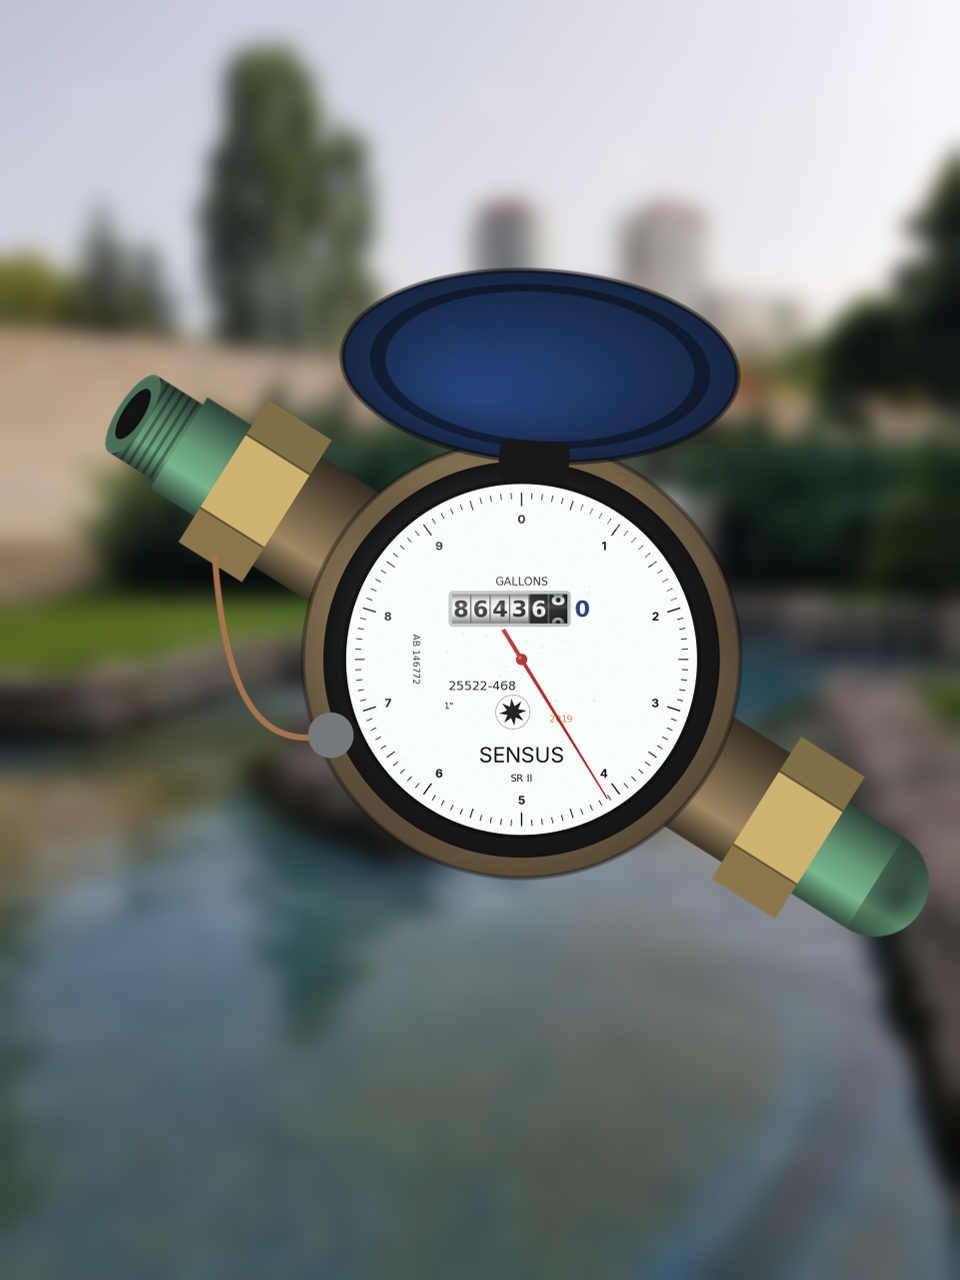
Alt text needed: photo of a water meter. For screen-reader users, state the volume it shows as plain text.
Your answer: 8643684.1 gal
